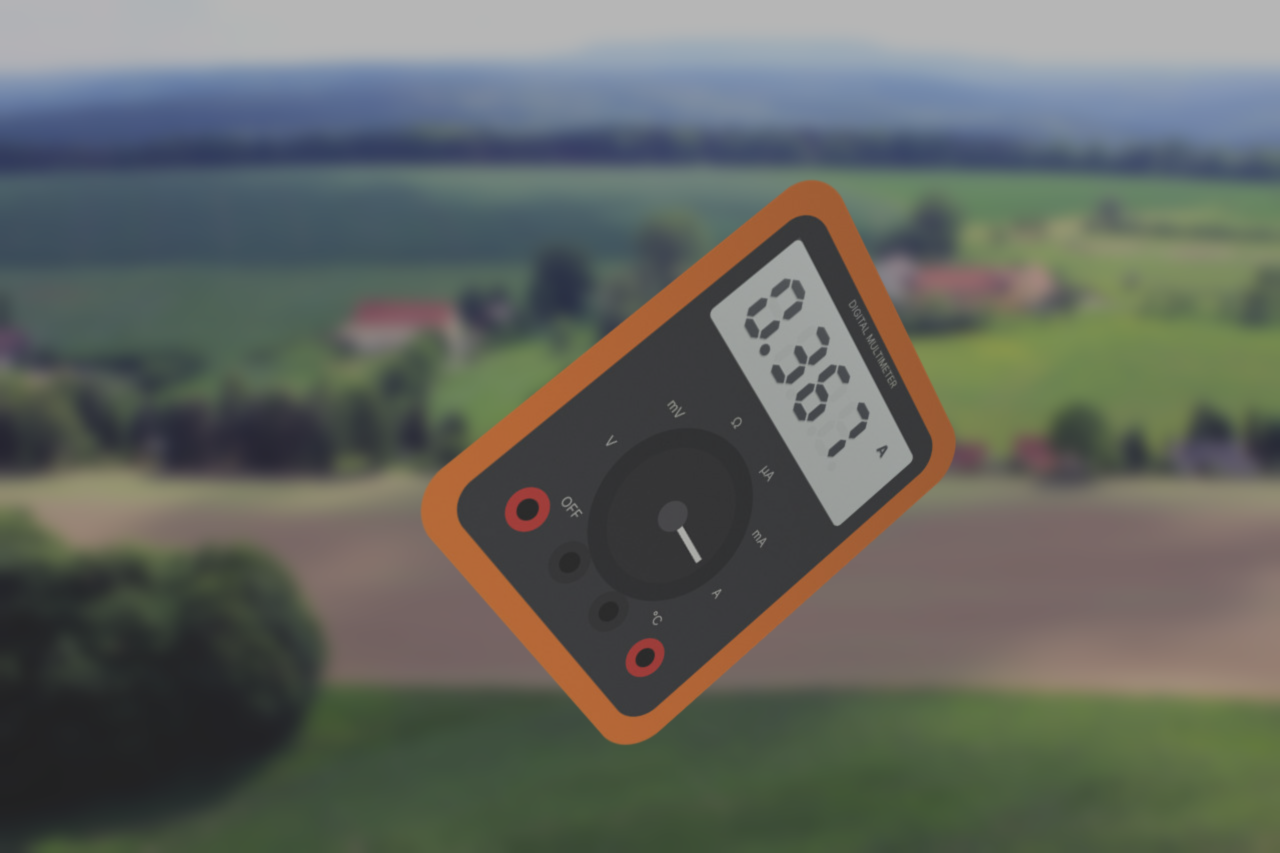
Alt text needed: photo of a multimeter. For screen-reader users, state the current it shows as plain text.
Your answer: 0.367 A
